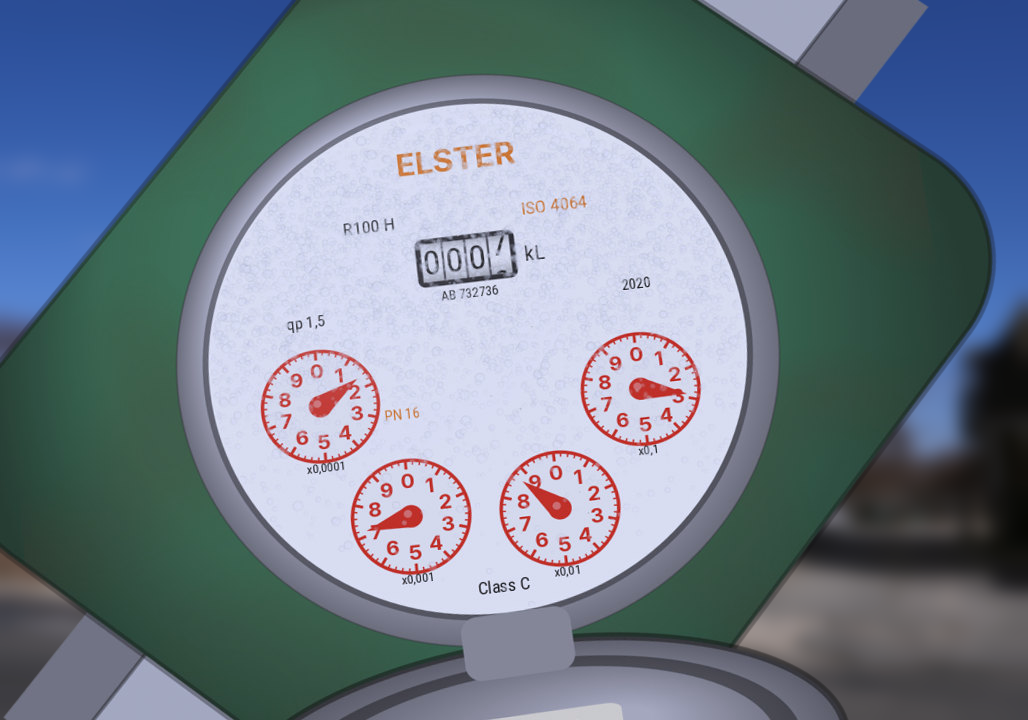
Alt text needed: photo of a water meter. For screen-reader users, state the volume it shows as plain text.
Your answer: 7.2871 kL
